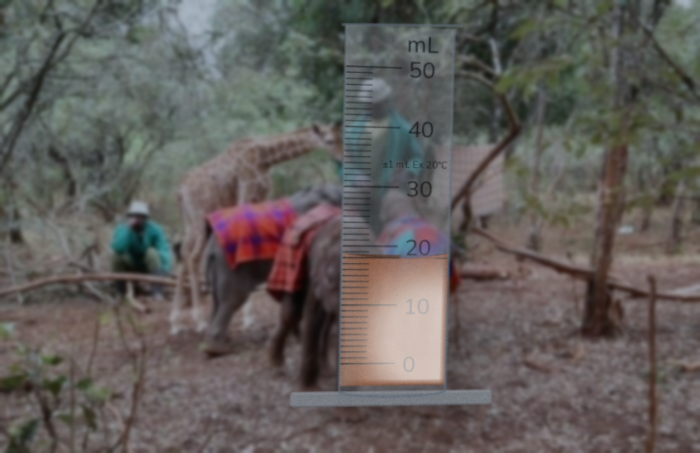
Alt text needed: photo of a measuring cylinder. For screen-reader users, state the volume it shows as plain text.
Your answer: 18 mL
